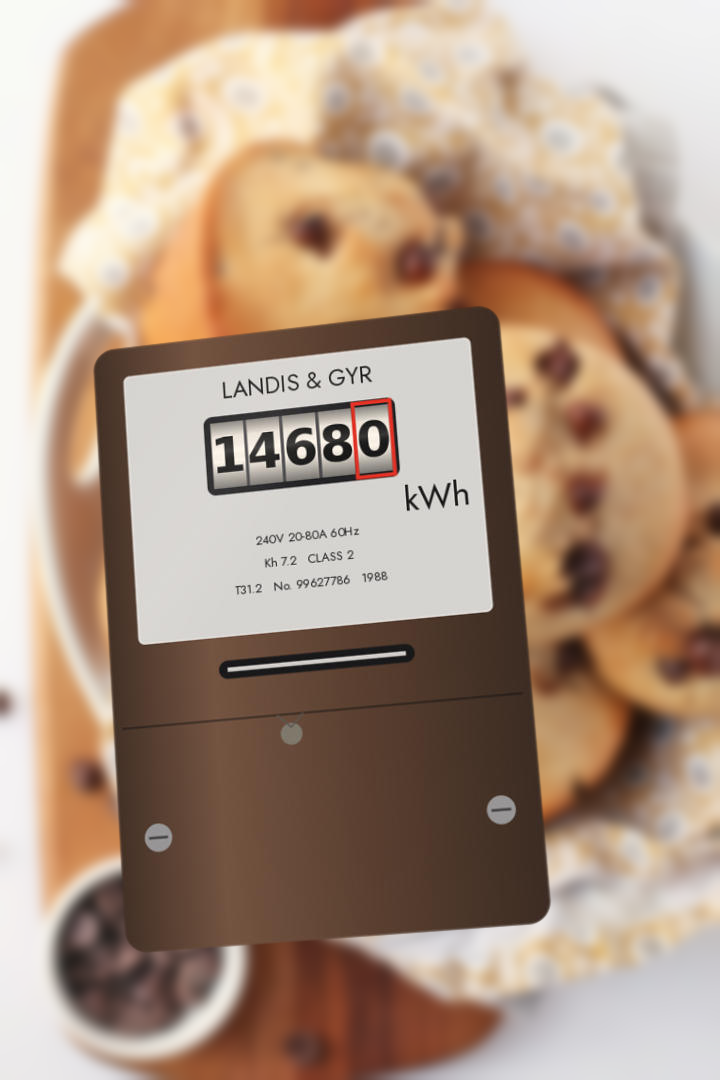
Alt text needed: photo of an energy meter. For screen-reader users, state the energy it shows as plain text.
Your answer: 1468.0 kWh
